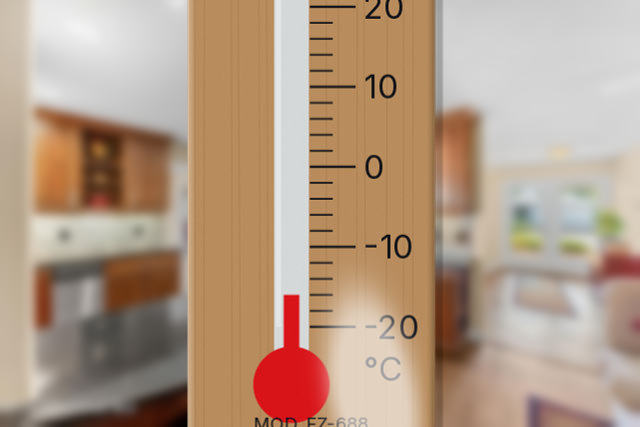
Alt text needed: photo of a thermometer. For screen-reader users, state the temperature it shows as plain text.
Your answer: -16 °C
